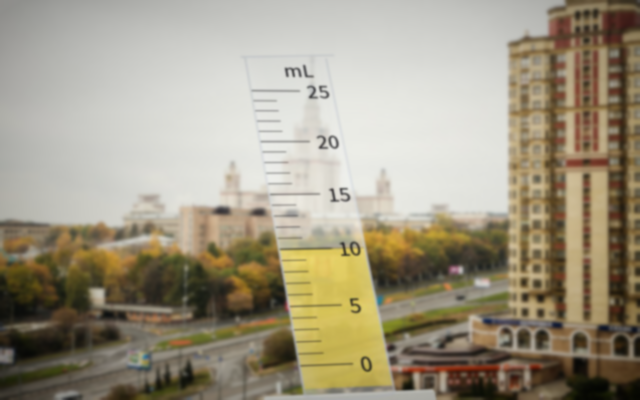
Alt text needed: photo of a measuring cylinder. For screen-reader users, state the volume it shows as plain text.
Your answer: 10 mL
